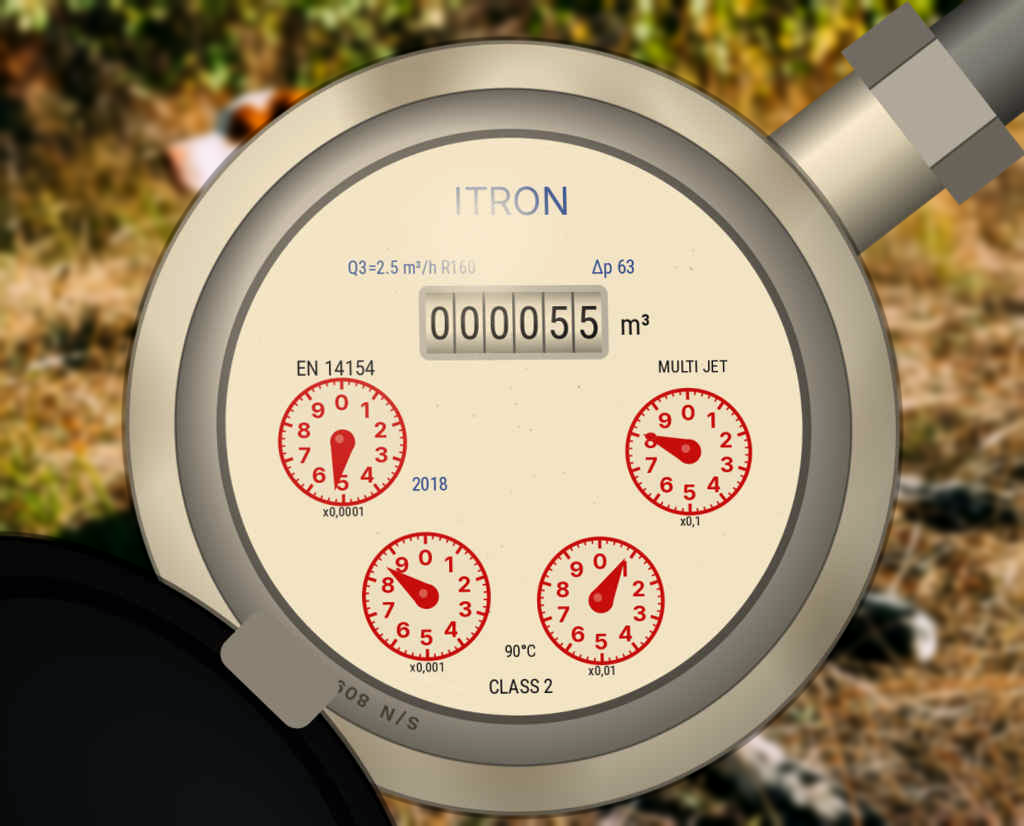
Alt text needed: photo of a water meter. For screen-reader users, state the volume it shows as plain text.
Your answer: 55.8085 m³
